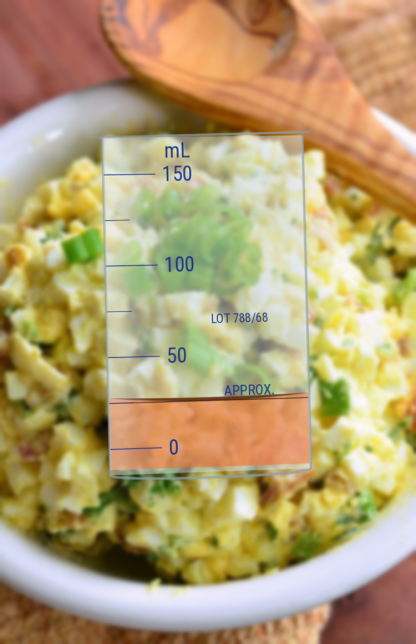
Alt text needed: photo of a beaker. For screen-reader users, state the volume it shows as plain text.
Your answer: 25 mL
